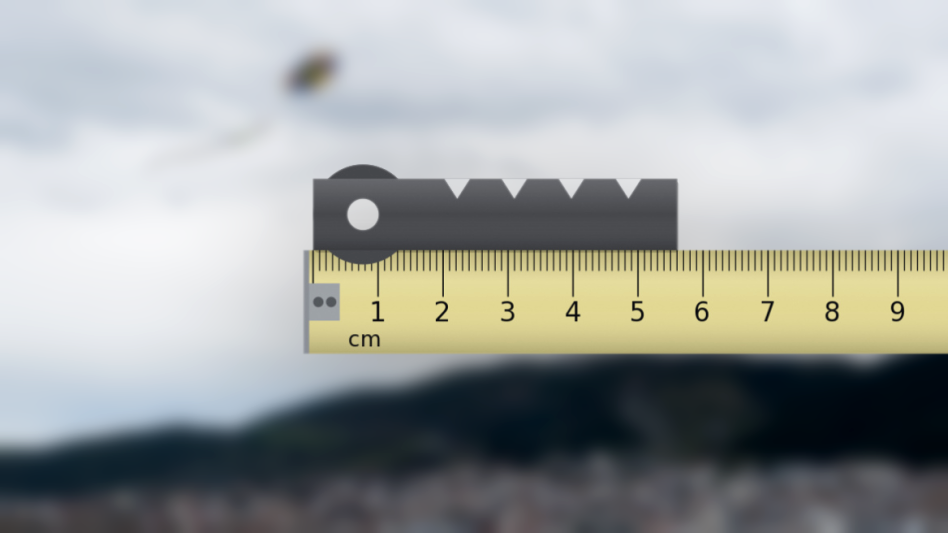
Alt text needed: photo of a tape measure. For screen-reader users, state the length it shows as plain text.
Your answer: 5.6 cm
